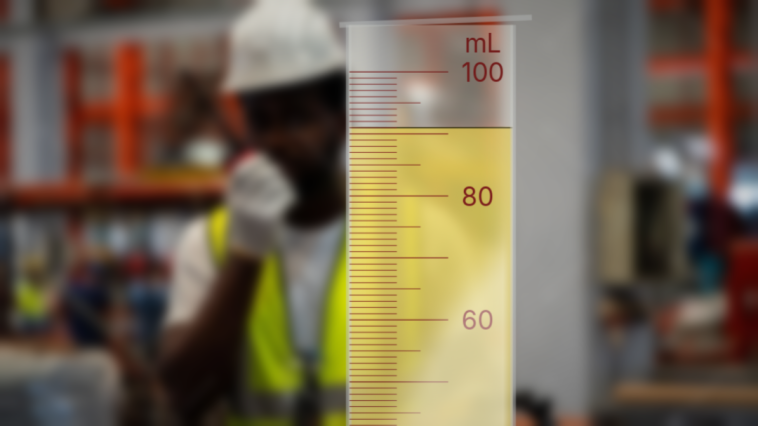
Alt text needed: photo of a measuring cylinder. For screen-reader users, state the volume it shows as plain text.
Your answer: 91 mL
